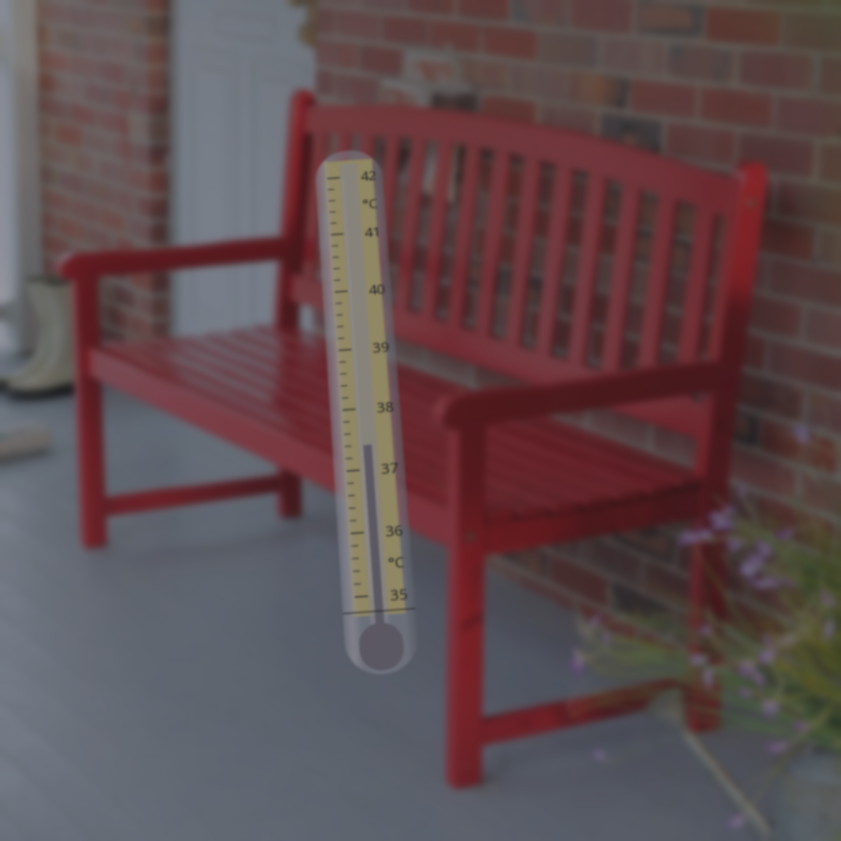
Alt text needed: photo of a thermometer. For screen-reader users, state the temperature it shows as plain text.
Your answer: 37.4 °C
